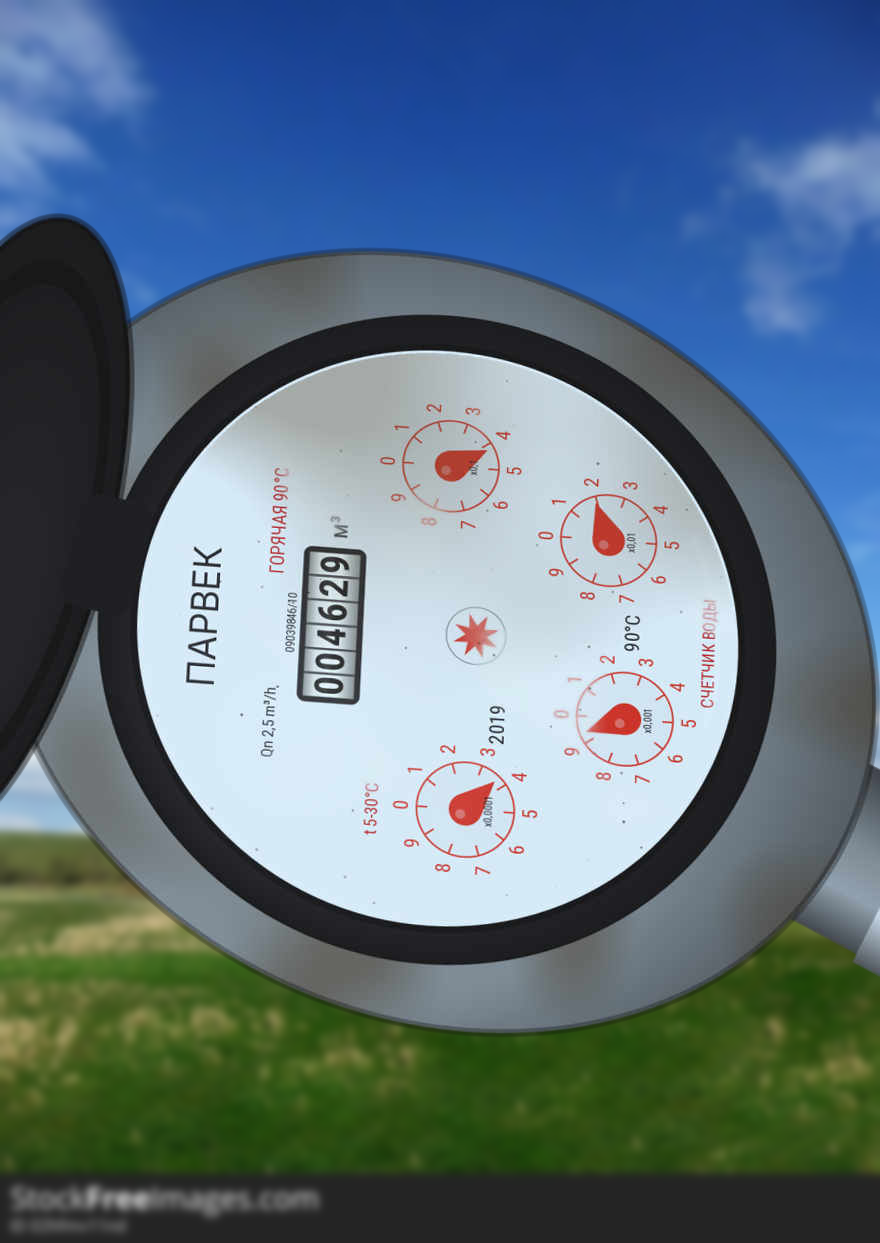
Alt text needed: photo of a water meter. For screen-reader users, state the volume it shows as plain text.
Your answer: 4629.4193 m³
